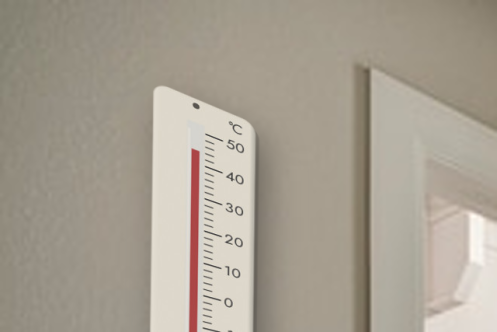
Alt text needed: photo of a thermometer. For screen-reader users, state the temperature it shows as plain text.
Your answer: 44 °C
